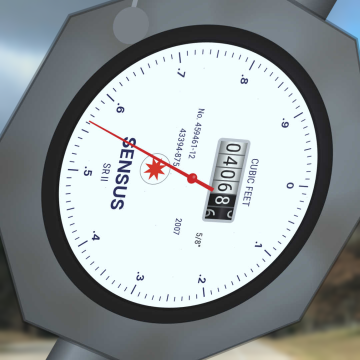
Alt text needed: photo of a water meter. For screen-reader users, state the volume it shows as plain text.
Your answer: 40685.56 ft³
